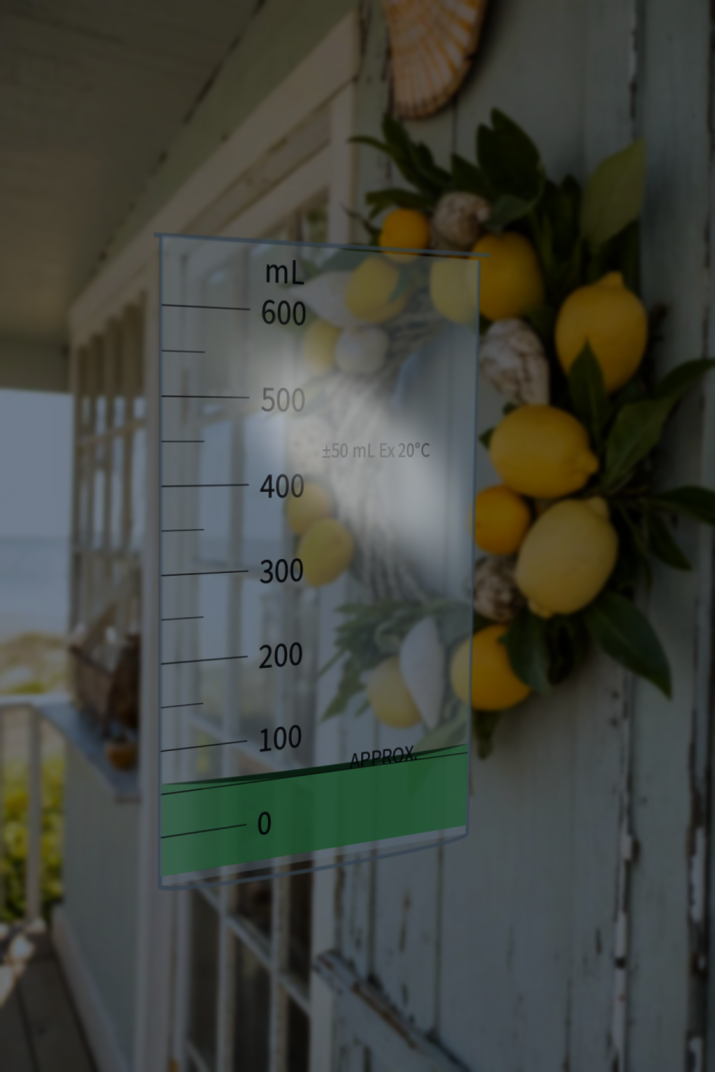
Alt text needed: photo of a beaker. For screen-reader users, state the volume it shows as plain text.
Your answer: 50 mL
